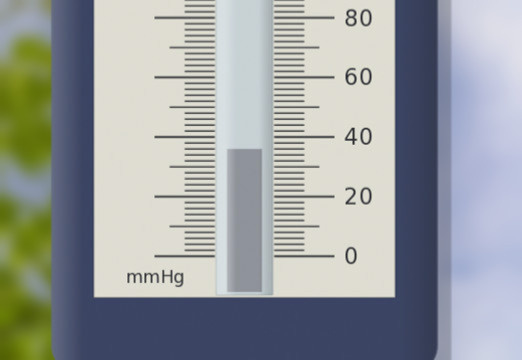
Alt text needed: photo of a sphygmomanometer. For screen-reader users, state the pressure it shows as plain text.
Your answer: 36 mmHg
